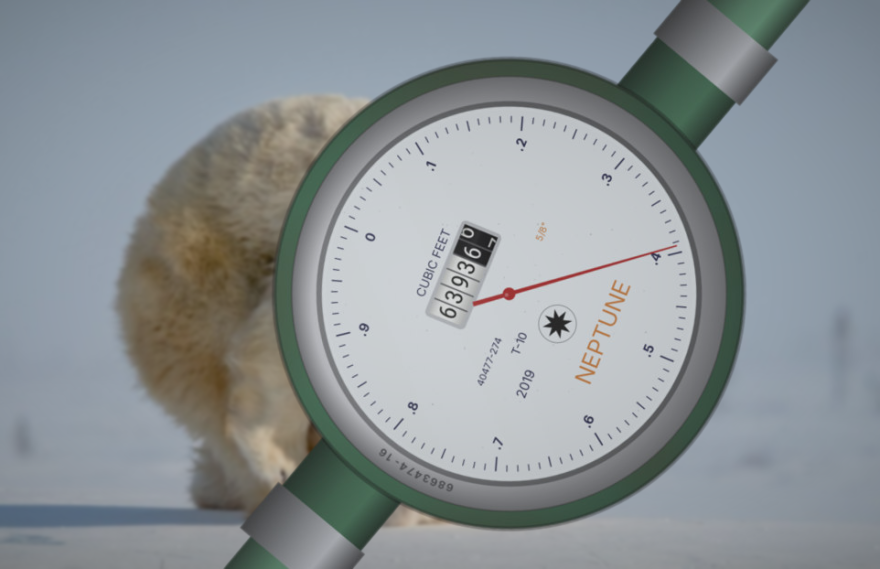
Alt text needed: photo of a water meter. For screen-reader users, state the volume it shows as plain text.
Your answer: 639366.39 ft³
